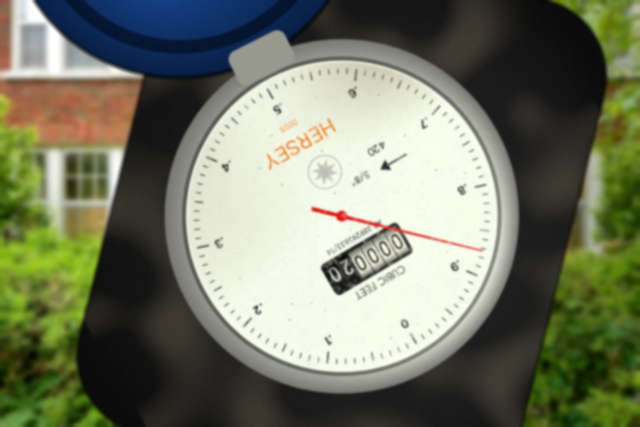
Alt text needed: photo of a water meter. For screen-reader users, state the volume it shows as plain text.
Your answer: 19.87 ft³
